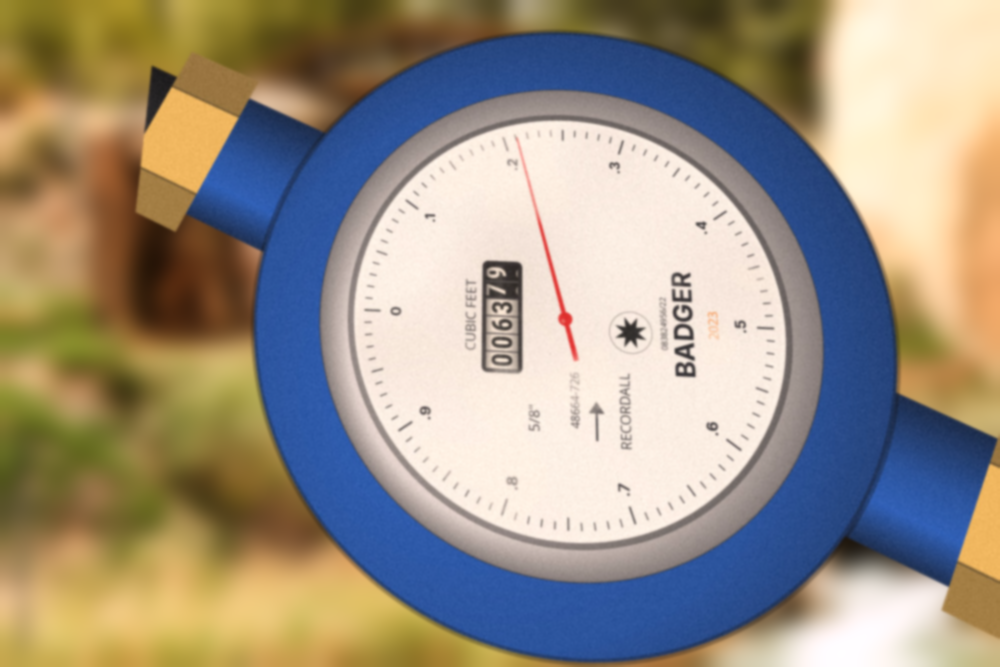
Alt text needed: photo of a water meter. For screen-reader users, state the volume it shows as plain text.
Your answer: 6379.21 ft³
